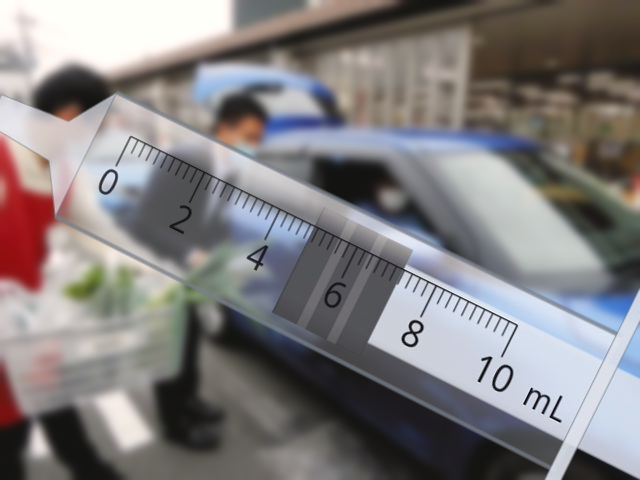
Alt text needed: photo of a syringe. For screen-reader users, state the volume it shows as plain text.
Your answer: 4.9 mL
